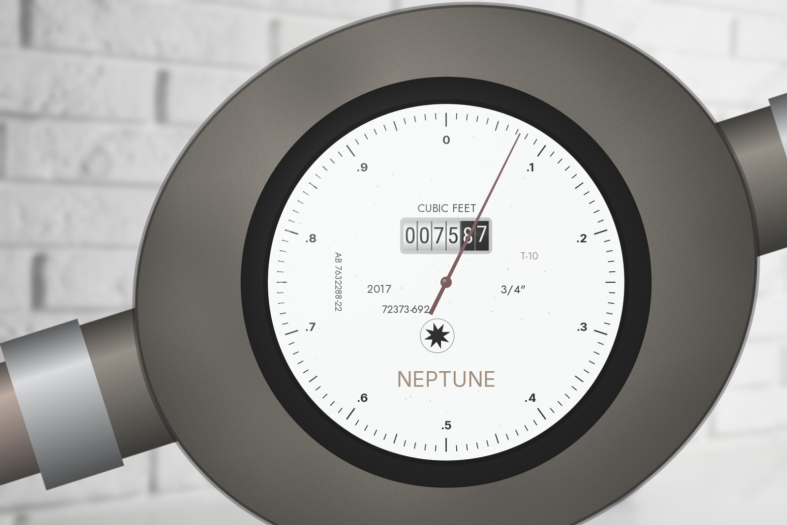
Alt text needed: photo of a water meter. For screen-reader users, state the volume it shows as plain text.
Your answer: 7587.07 ft³
